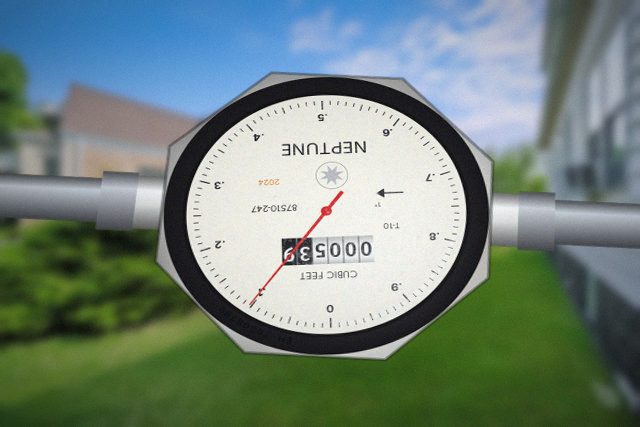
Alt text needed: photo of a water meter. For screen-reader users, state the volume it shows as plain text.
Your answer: 539.10 ft³
